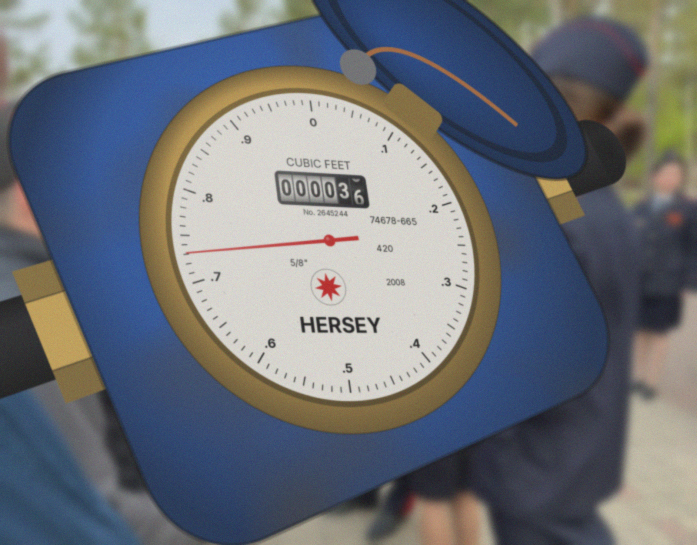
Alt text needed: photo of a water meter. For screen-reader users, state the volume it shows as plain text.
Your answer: 35.73 ft³
